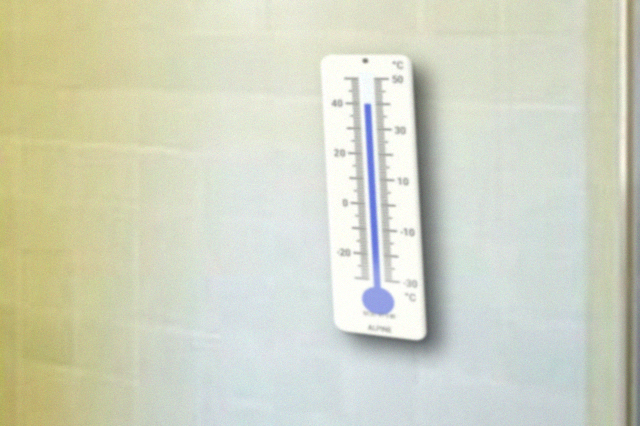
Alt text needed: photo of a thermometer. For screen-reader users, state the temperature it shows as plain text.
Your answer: 40 °C
